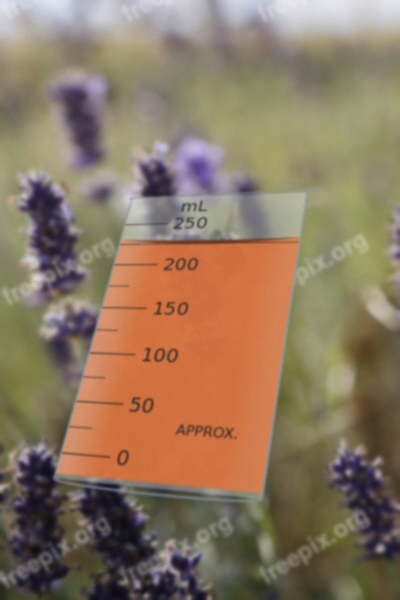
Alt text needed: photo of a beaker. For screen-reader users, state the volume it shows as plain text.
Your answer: 225 mL
